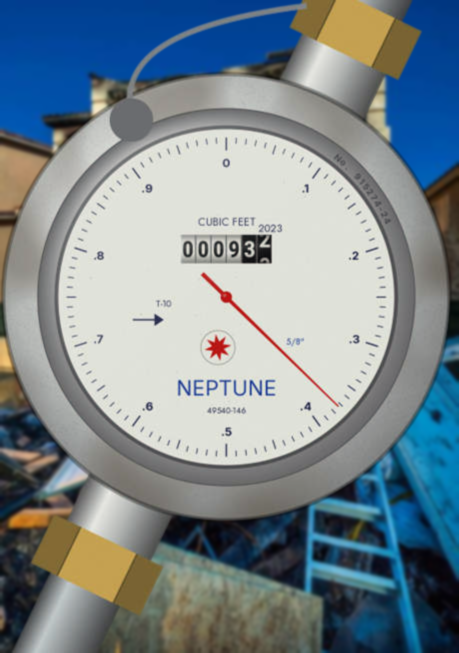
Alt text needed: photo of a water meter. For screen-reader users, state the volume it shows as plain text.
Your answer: 932.37 ft³
